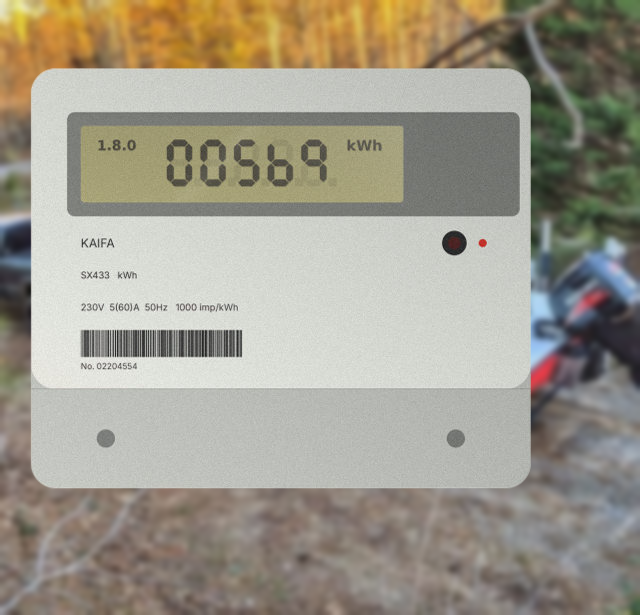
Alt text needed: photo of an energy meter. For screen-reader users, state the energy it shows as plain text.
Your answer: 569 kWh
